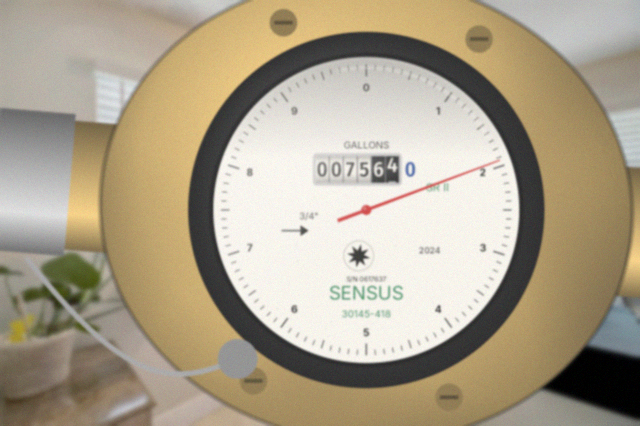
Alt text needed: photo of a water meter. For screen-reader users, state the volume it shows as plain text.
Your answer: 75641.9 gal
